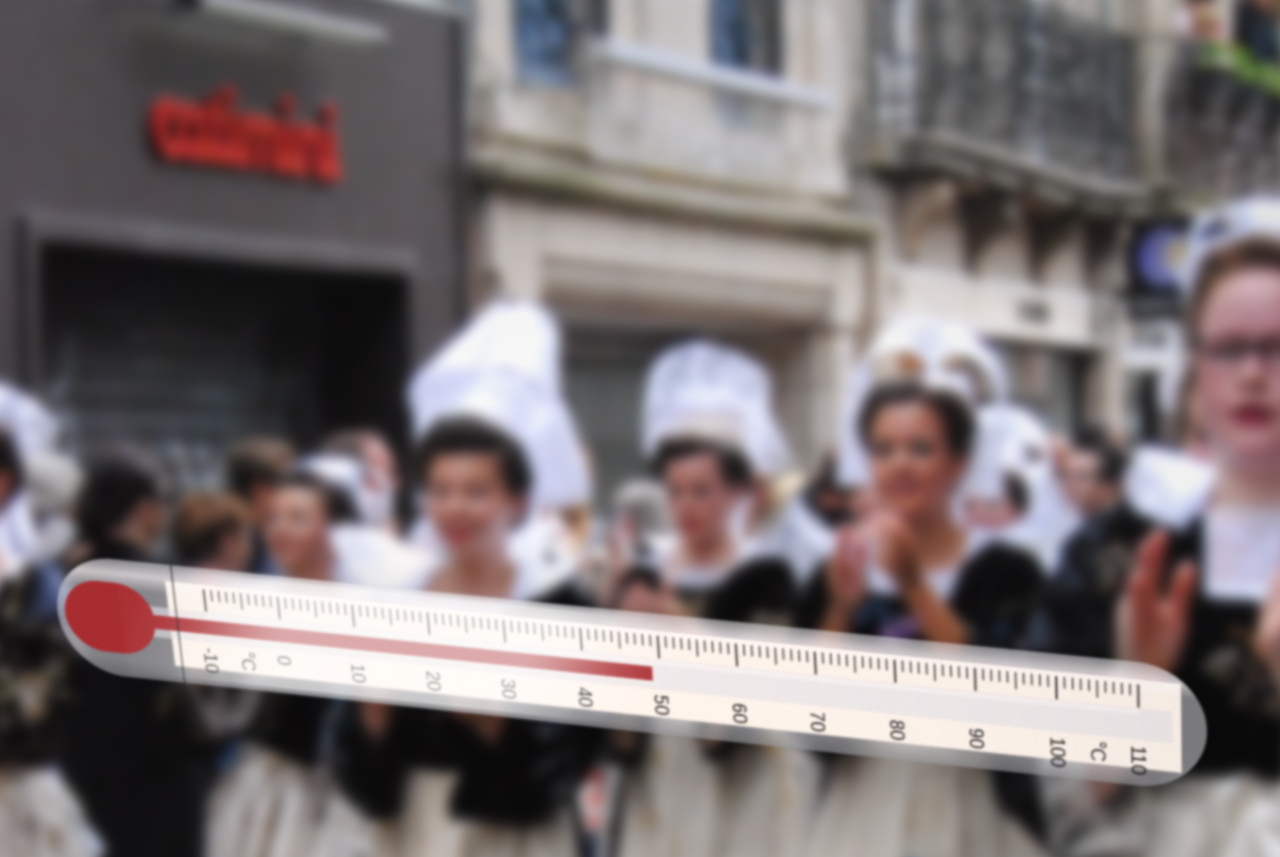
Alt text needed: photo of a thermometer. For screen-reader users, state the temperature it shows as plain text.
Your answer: 49 °C
